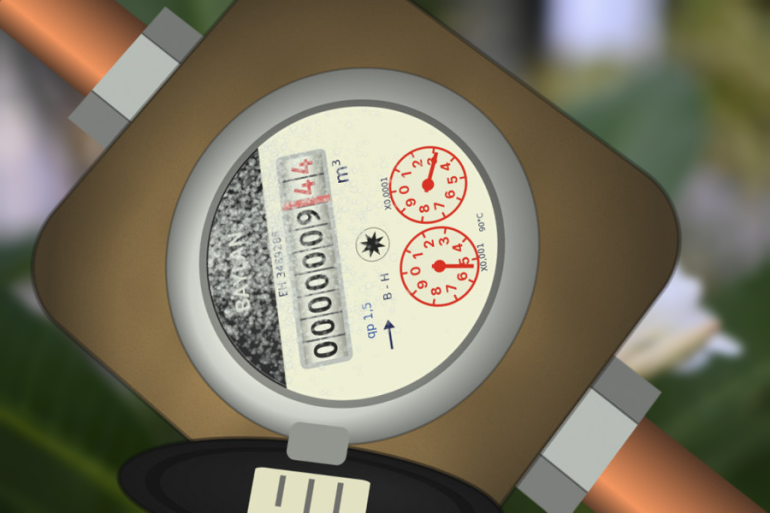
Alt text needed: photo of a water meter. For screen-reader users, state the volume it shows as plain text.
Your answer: 9.4453 m³
